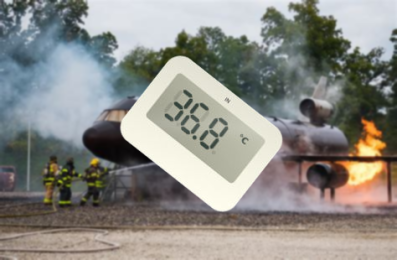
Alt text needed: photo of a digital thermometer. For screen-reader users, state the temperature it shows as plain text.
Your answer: 36.8 °C
